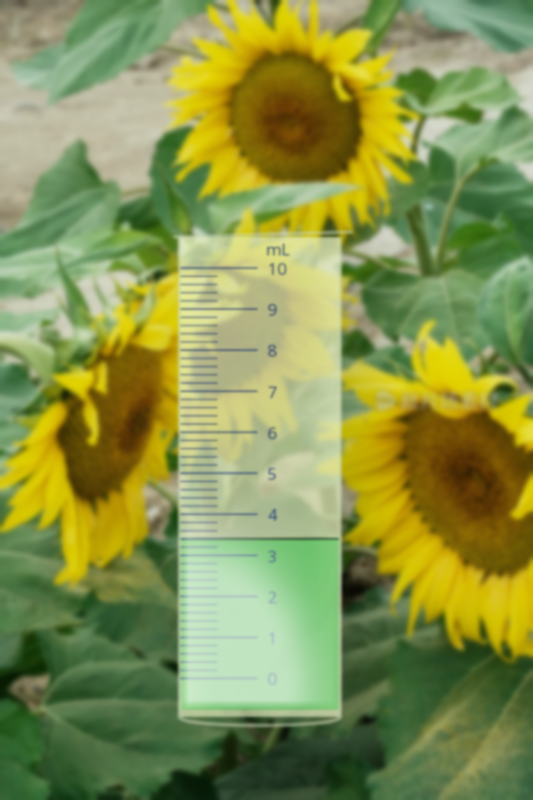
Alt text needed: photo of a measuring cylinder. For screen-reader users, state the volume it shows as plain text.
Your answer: 3.4 mL
